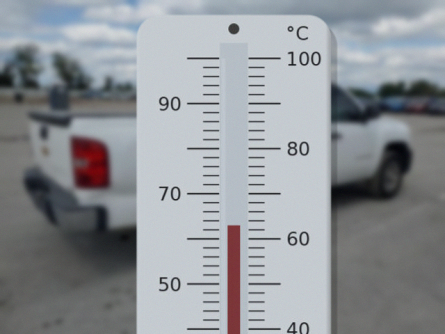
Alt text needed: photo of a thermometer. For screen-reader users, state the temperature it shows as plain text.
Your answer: 63 °C
